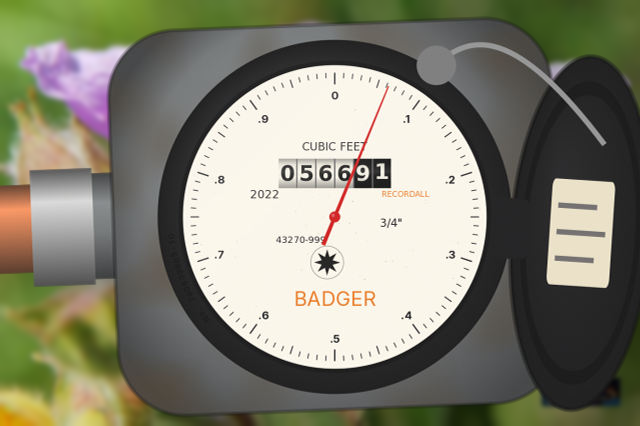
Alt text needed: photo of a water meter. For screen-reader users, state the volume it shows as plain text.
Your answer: 56691.06 ft³
